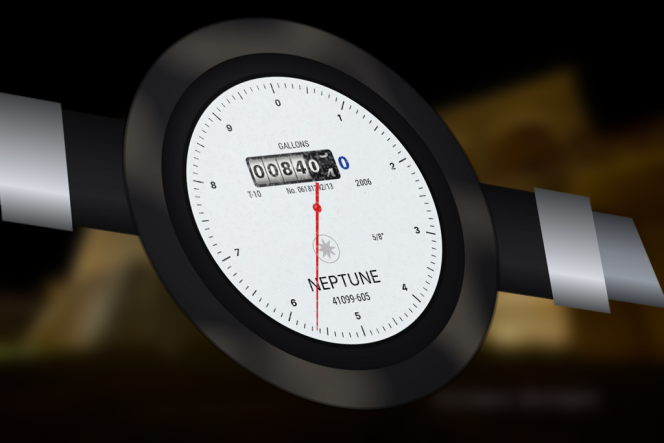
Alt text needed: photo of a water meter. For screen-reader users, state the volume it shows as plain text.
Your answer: 84035.6 gal
